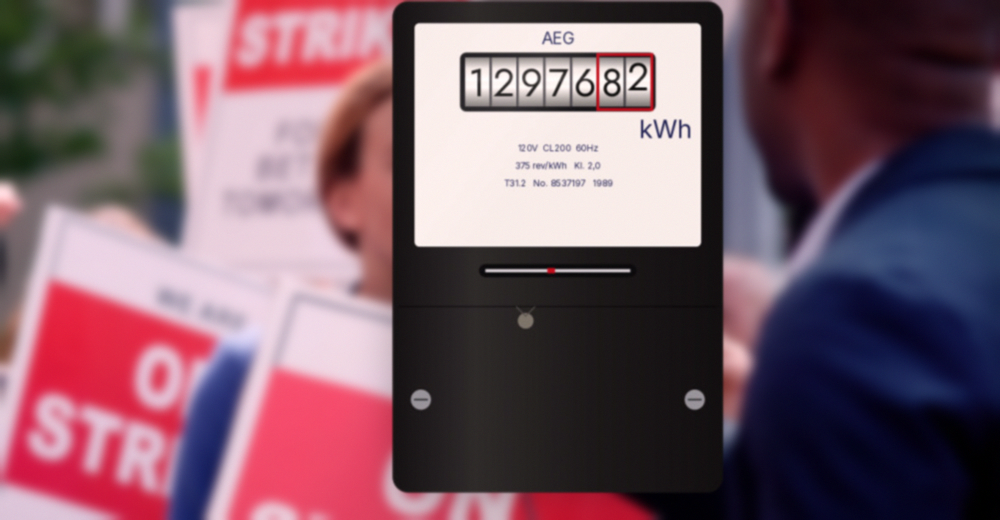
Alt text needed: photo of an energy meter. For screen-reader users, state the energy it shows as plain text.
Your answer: 12976.82 kWh
